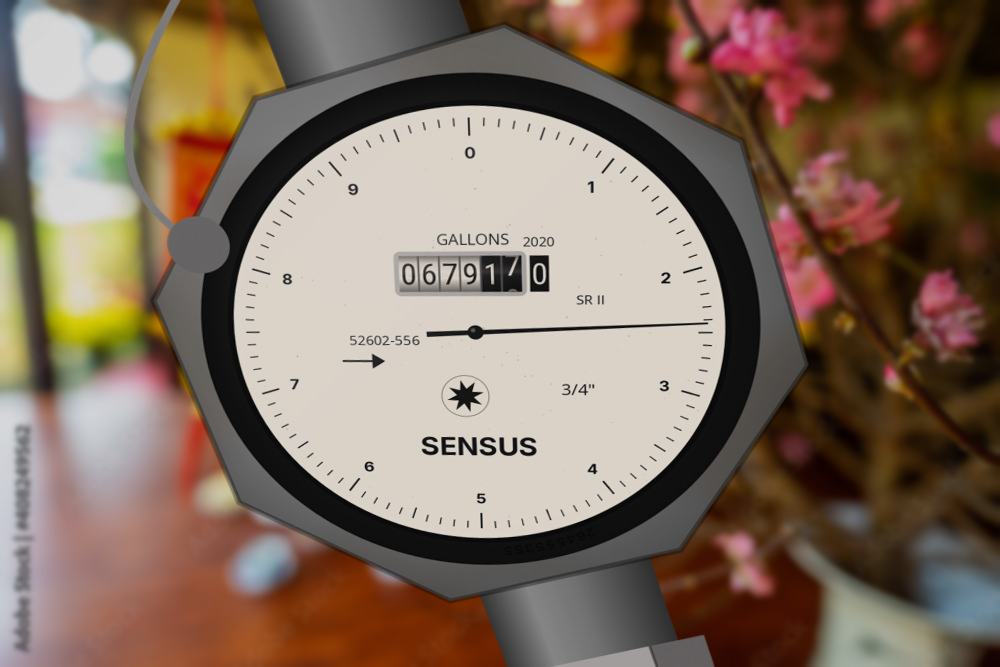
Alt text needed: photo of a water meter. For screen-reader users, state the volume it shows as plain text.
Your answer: 679172.4 gal
